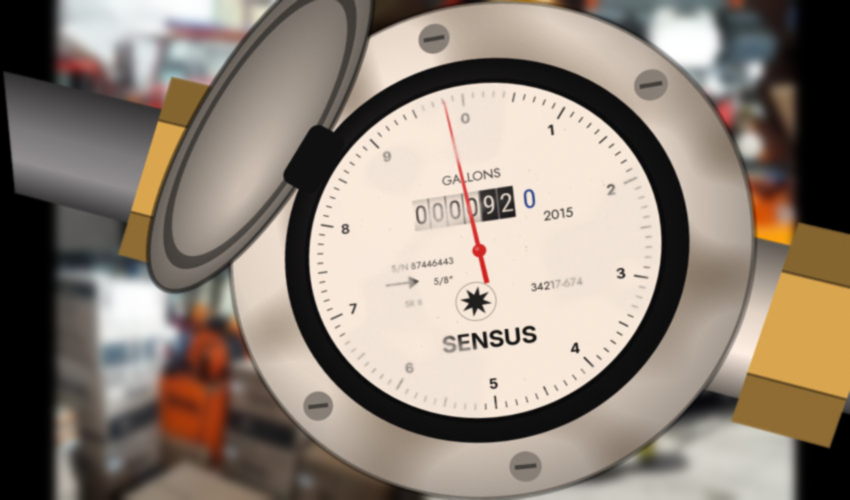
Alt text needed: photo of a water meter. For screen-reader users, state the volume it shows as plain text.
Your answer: 919.8 gal
